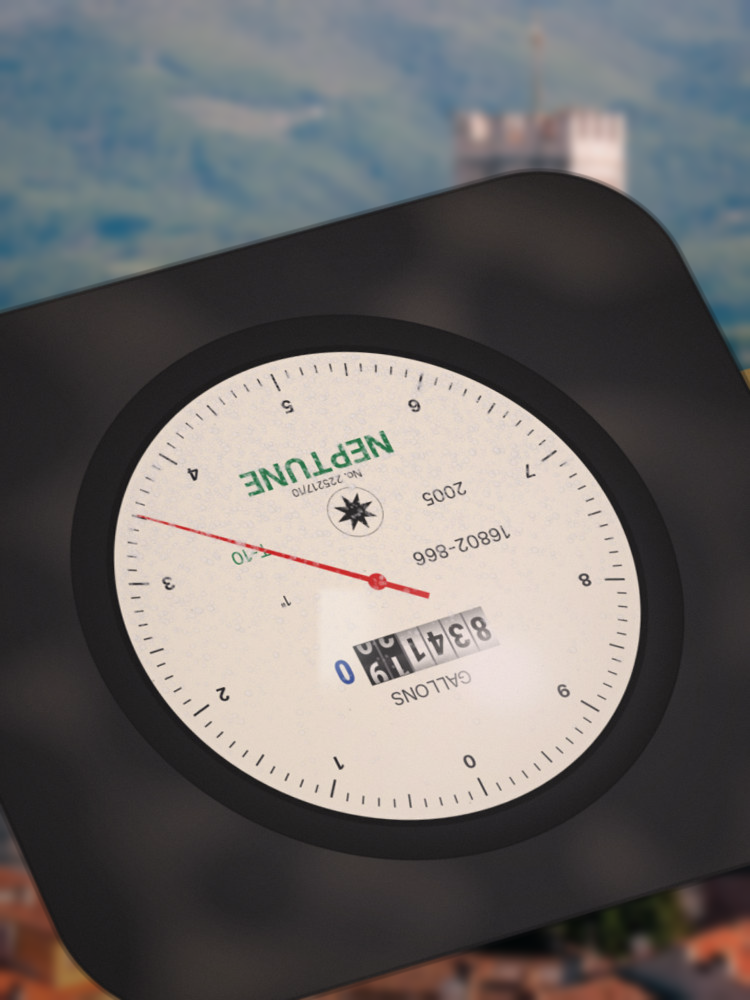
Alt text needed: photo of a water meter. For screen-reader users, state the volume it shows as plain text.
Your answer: 8341193.5 gal
